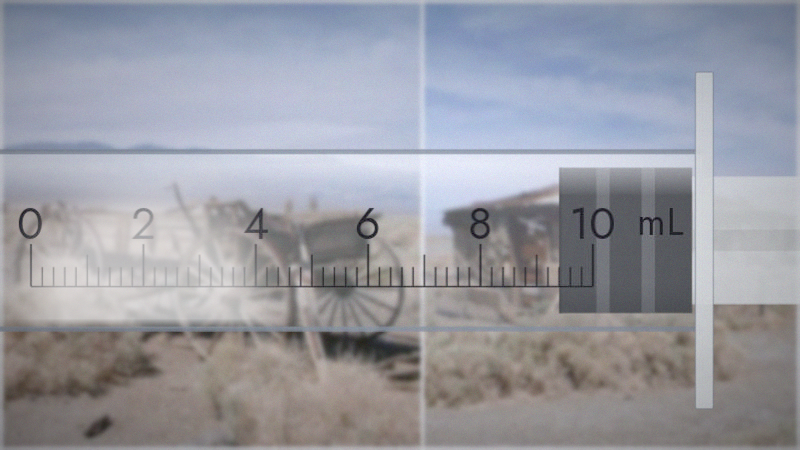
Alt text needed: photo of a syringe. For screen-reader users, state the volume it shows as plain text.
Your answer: 9.4 mL
